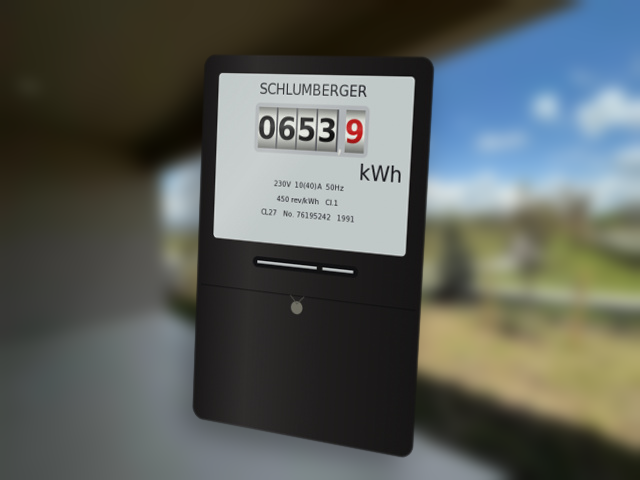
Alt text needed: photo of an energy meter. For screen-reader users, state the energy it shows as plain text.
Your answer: 653.9 kWh
